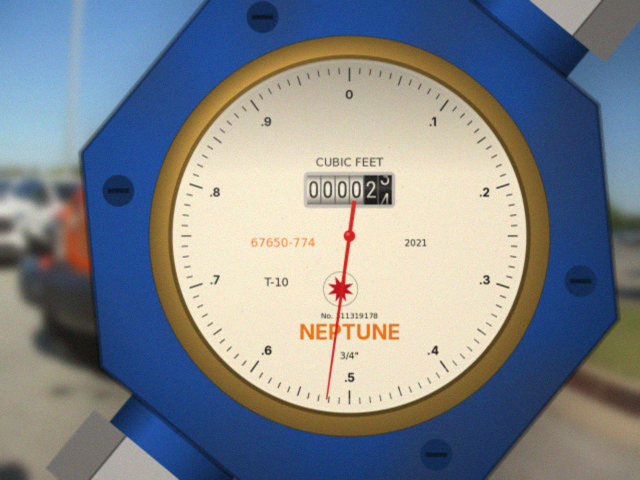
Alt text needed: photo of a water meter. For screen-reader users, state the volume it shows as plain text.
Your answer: 23.52 ft³
